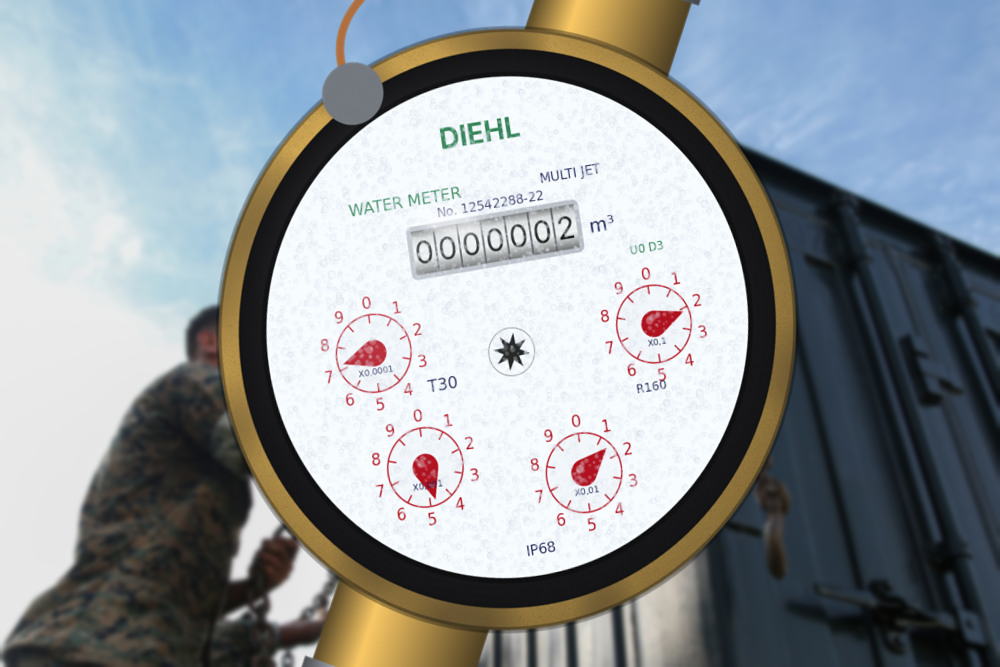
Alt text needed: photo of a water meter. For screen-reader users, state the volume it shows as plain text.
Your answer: 2.2147 m³
